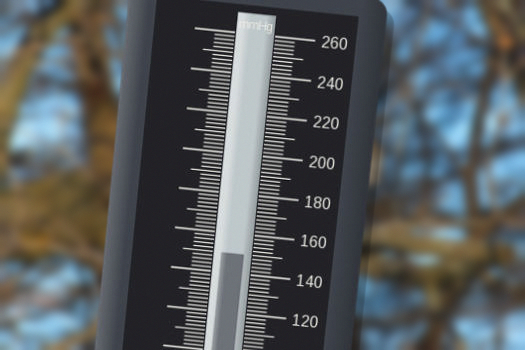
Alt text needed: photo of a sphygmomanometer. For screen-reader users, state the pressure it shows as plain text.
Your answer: 150 mmHg
